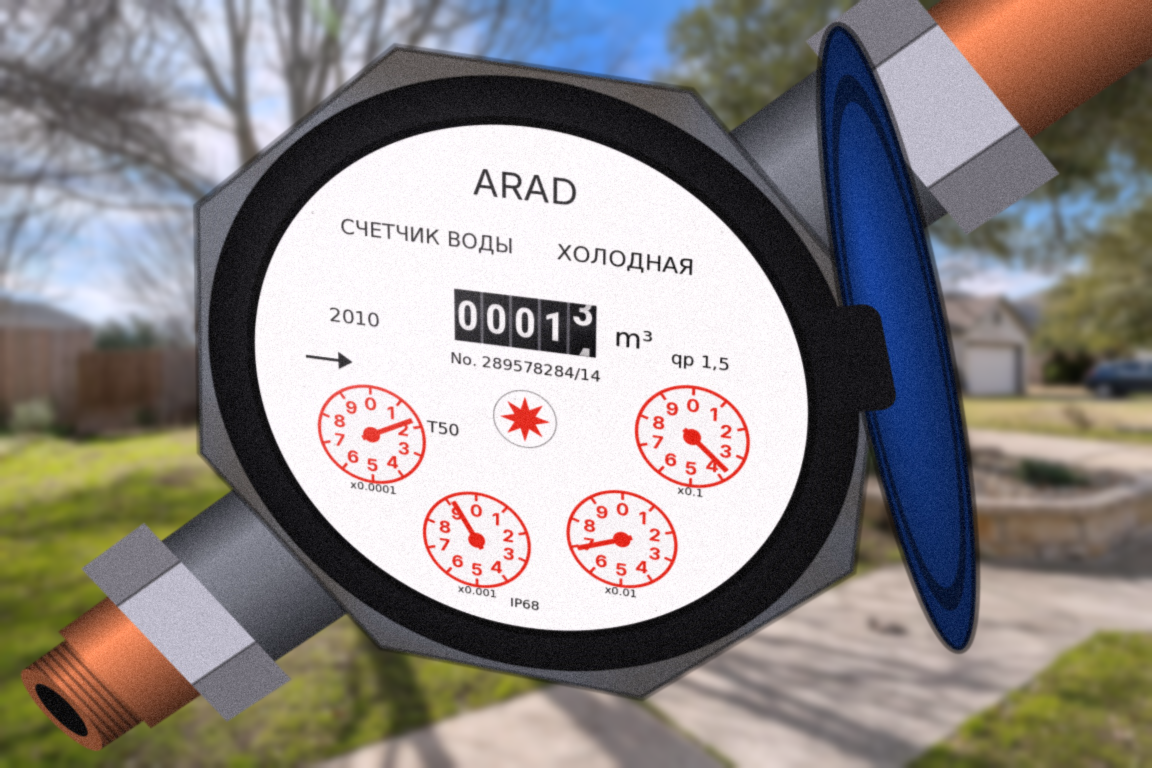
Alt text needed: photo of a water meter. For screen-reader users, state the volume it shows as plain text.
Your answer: 13.3691 m³
